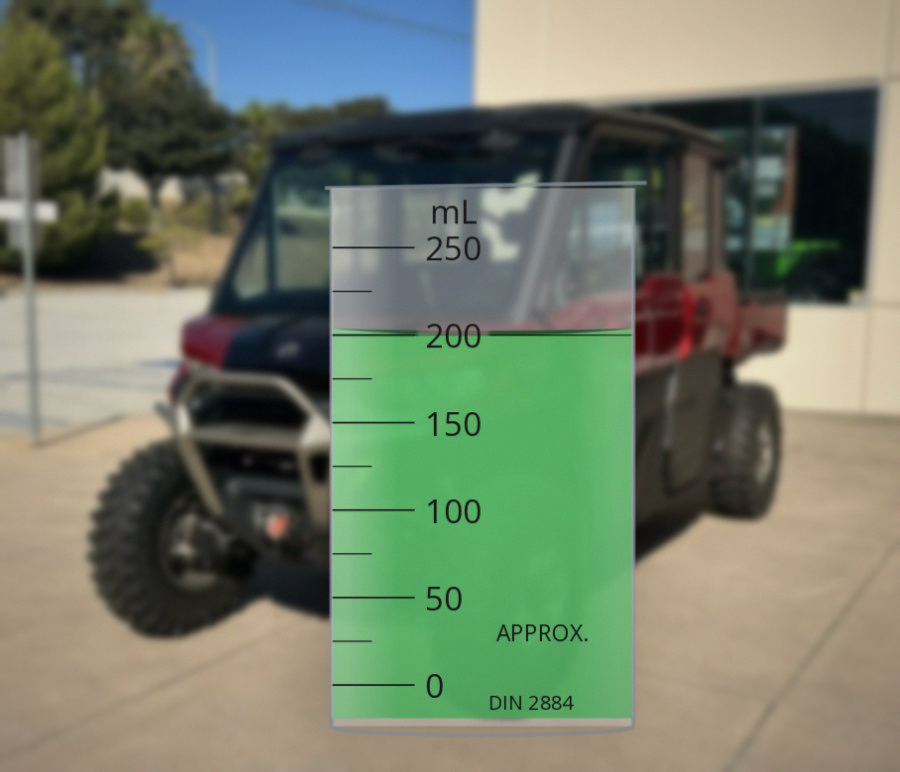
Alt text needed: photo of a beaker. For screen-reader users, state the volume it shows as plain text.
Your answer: 200 mL
